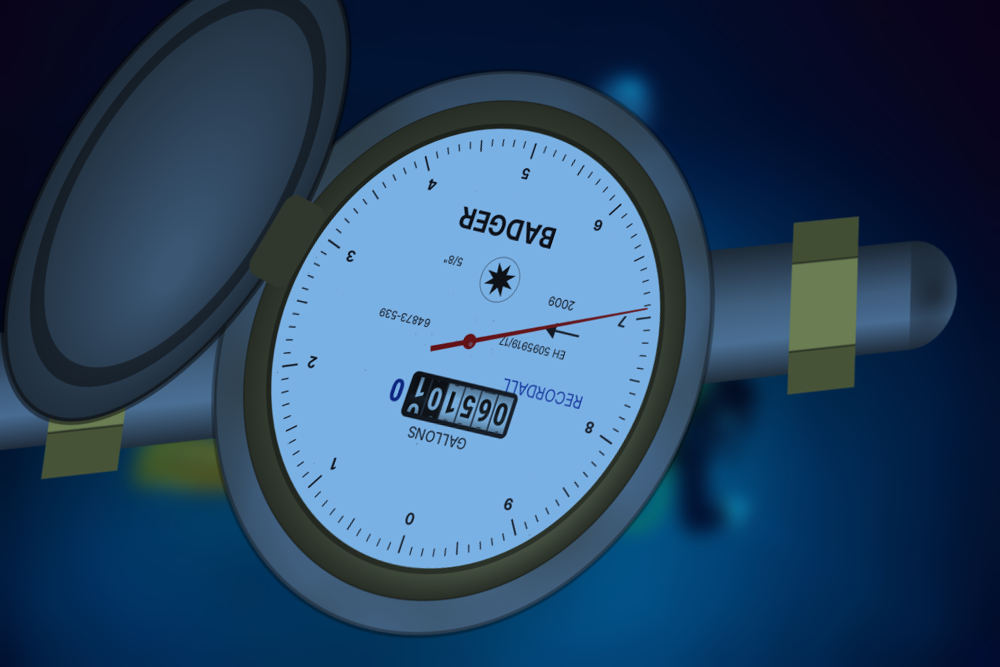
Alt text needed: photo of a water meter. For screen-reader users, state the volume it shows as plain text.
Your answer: 651006.9 gal
